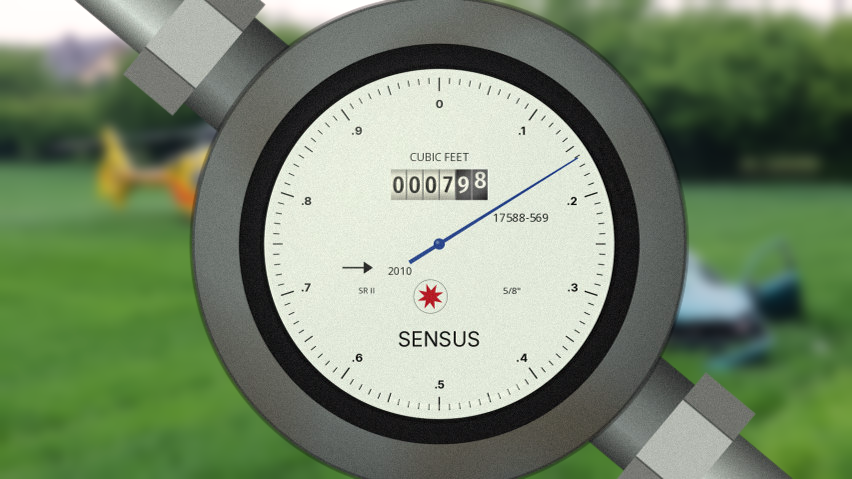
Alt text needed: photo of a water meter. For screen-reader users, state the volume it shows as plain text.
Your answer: 798.16 ft³
